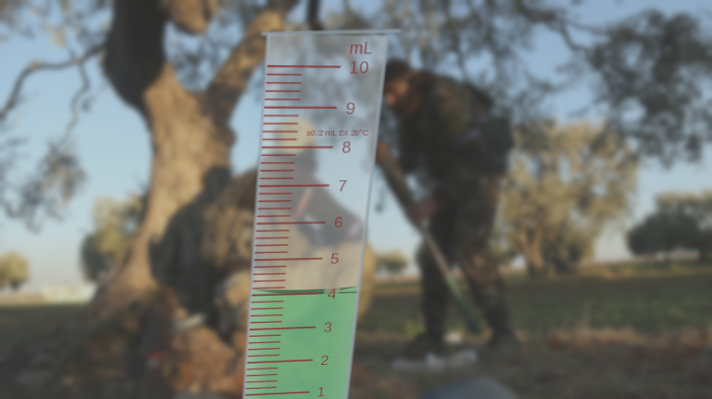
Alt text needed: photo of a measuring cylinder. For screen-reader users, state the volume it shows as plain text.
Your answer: 4 mL
